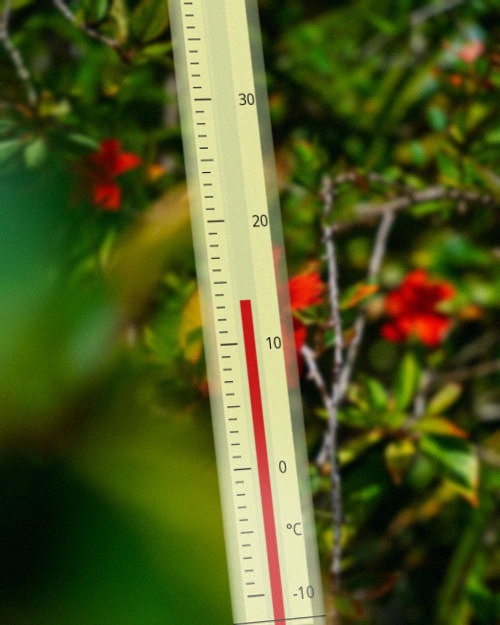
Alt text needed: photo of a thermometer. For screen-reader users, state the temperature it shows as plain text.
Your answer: 13.5 °C
